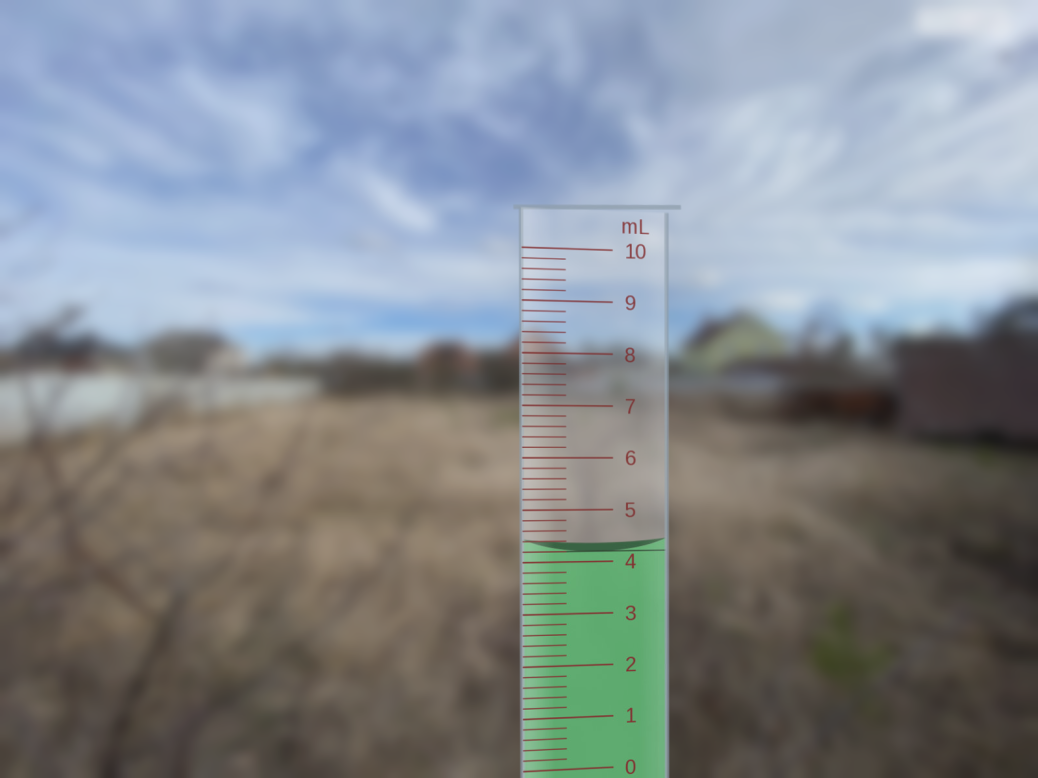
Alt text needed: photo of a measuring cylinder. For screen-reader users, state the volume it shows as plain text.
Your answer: 4.2 mL
